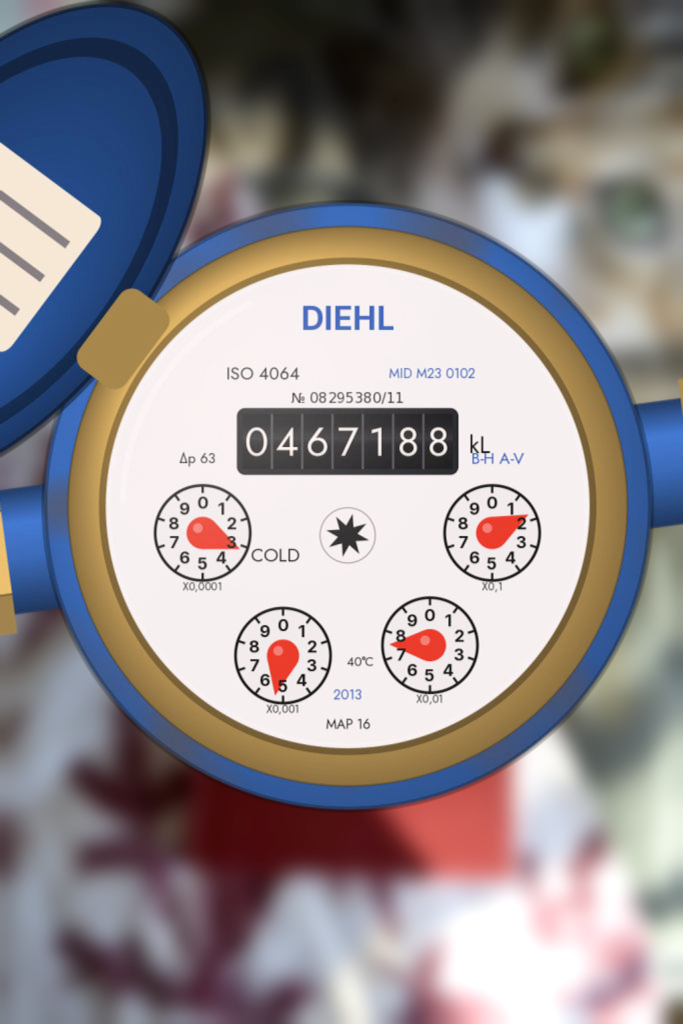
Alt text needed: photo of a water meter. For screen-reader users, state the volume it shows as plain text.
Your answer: 467188.1753 kL
